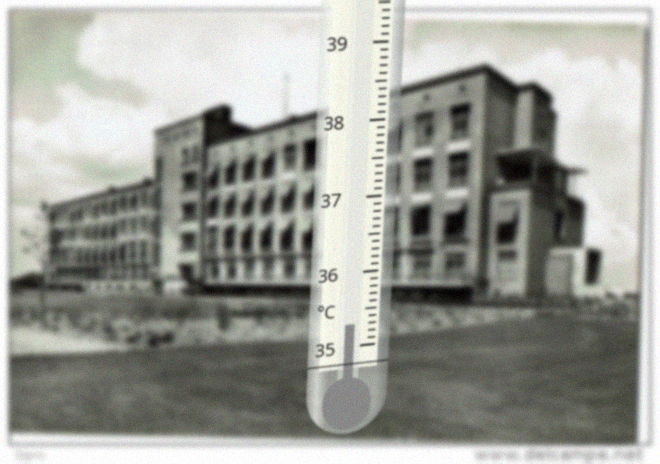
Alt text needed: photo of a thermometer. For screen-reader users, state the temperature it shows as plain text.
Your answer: 35.3 °C
